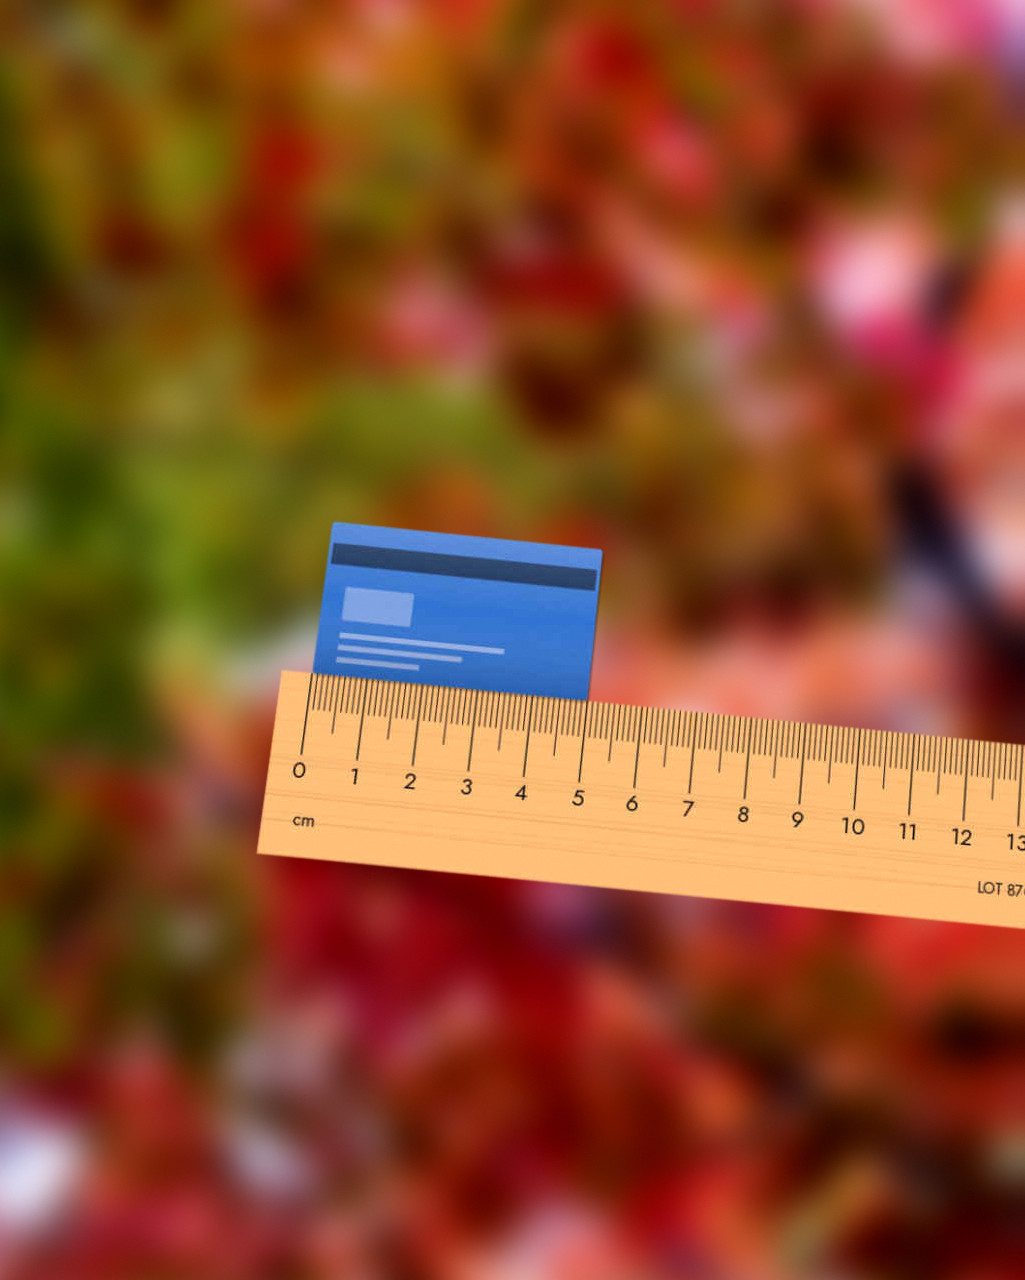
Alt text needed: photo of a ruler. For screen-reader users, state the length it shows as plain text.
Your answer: 5 cm
